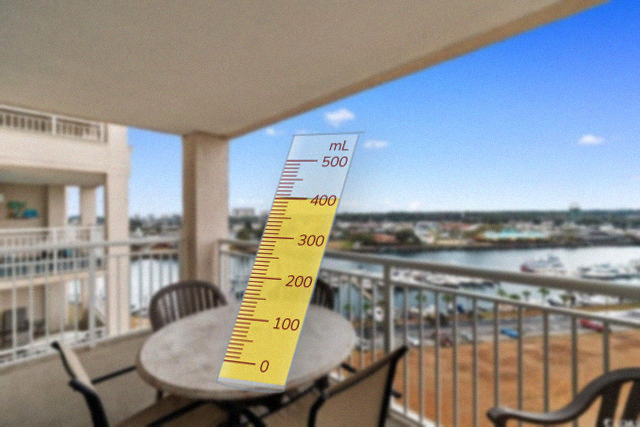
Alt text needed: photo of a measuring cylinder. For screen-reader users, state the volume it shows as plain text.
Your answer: 400 mL
